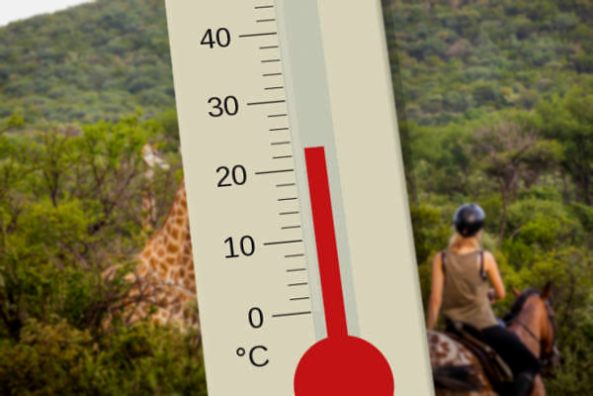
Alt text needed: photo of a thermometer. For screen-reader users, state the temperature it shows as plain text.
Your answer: 23 °C
